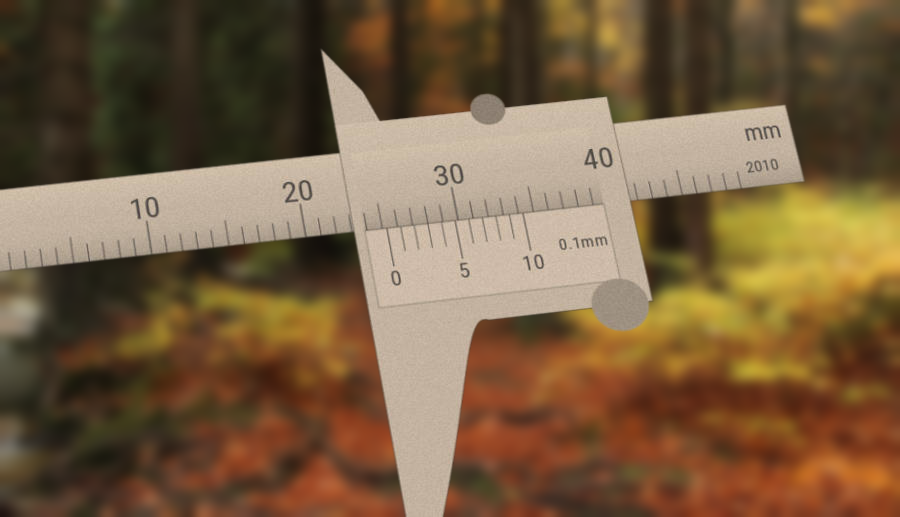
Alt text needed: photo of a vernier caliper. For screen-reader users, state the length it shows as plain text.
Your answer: 25.3 mm
